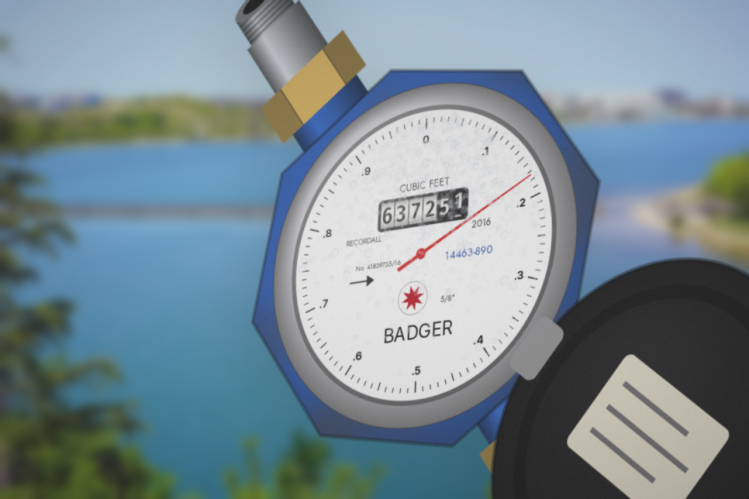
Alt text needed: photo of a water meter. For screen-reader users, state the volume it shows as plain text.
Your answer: 637251.17 ft³
